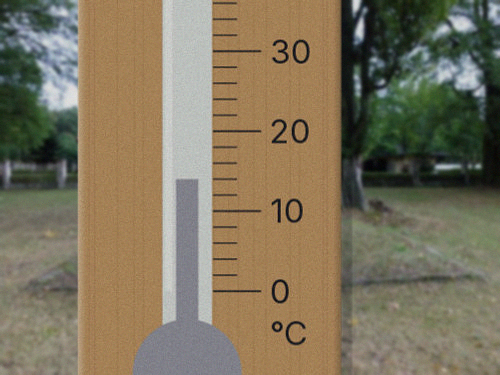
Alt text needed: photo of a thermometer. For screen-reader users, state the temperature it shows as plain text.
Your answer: 14 °C
